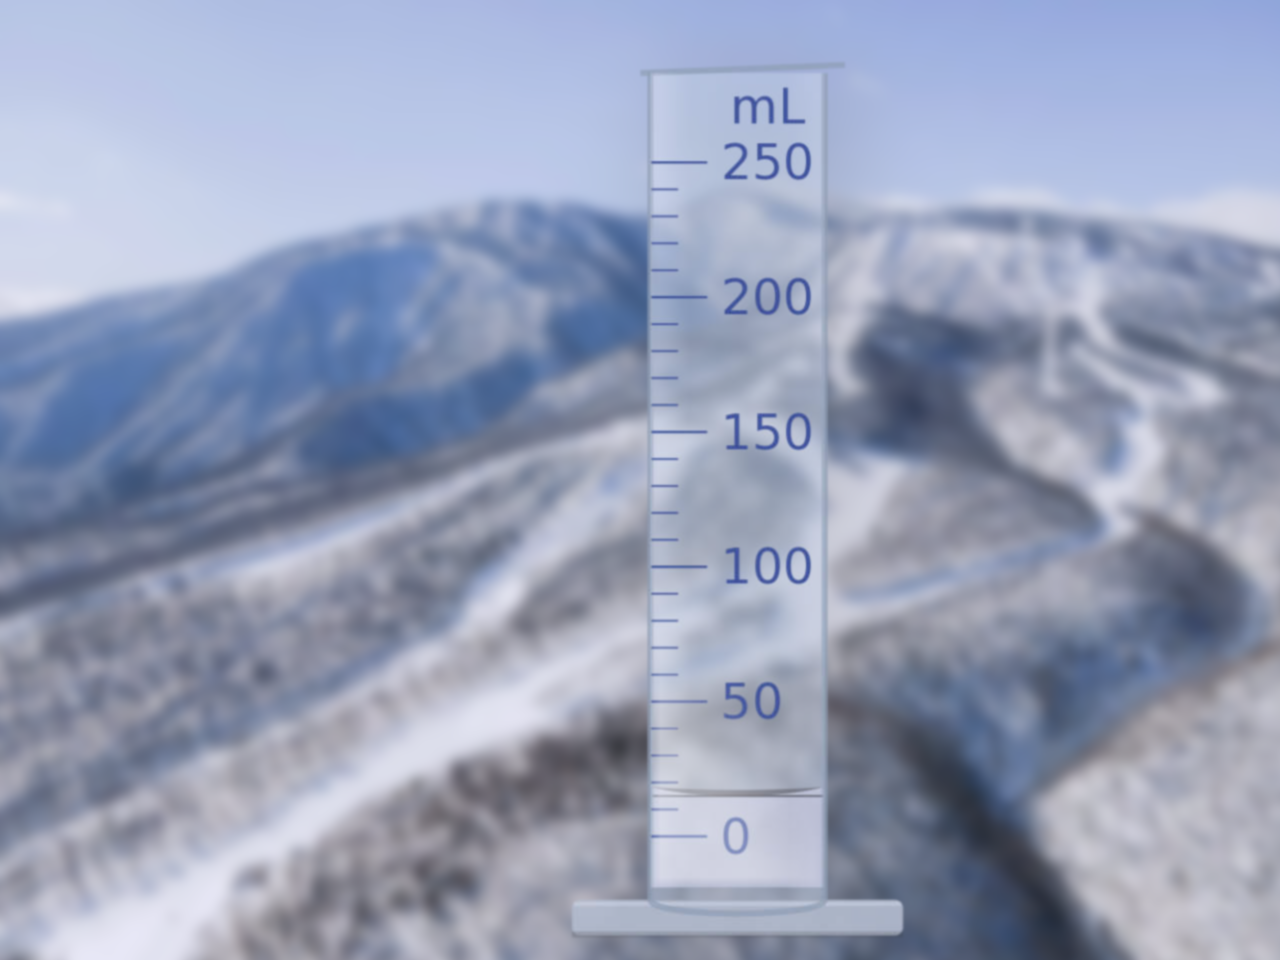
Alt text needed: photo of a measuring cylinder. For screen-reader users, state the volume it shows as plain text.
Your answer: 15 mL
